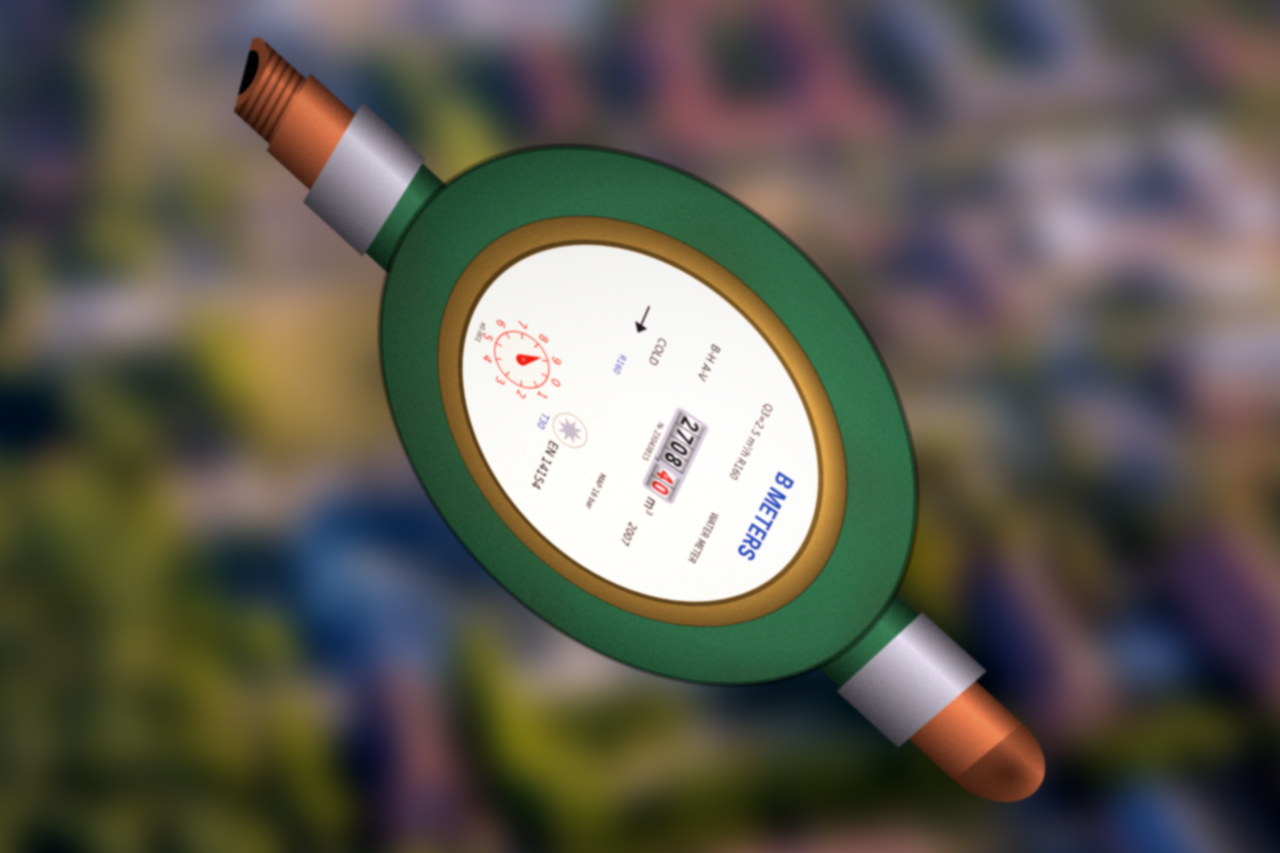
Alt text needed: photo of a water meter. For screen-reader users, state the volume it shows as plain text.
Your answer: 2708.408 m³
